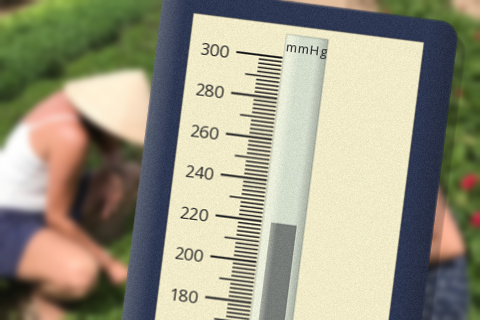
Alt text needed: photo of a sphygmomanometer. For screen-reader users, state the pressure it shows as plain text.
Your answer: 220 mmHg
